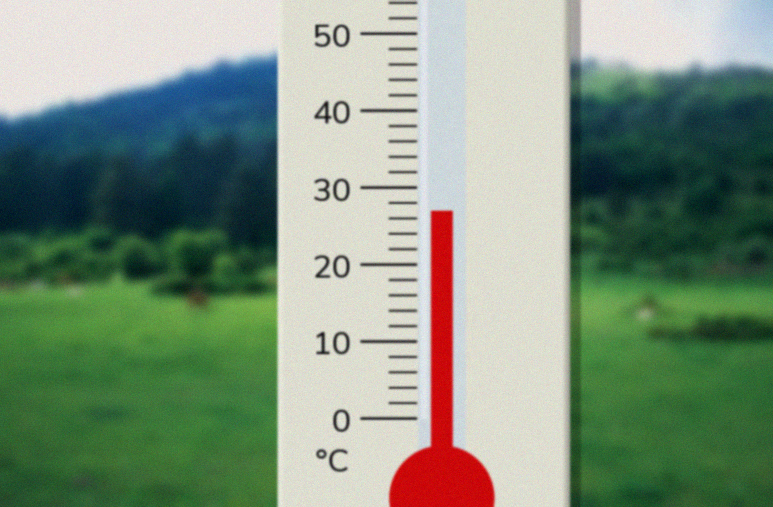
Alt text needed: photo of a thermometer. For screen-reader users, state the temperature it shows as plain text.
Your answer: 27 °C
